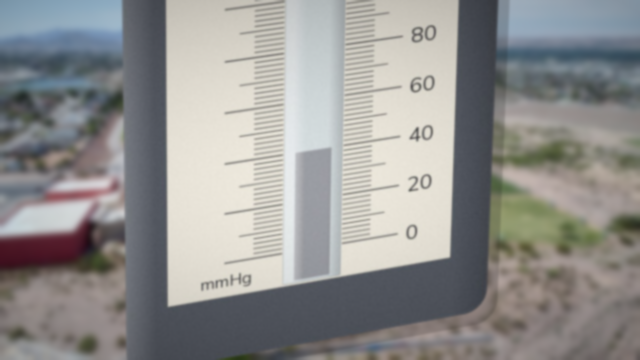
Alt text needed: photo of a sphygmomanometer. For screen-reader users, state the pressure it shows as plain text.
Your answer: 40 mmHg
